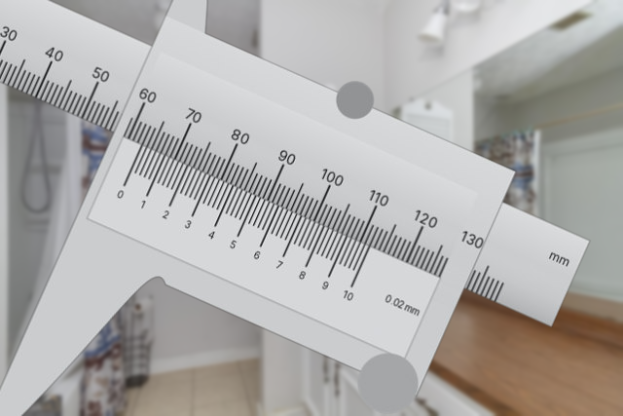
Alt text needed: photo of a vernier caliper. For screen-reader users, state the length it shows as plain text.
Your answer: 63.0 mm
